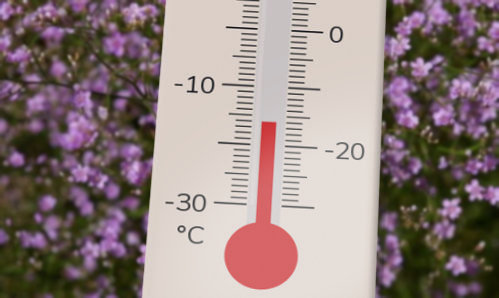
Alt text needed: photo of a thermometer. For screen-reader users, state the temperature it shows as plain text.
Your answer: -16 °C
